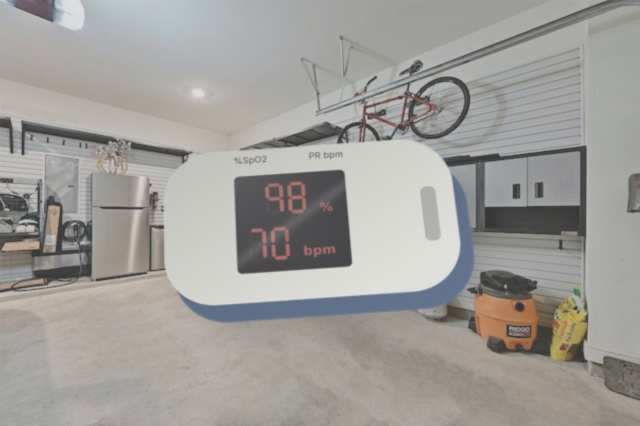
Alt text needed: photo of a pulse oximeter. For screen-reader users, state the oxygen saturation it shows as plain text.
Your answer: 98 %
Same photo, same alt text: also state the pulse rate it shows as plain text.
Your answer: 70 bpm
